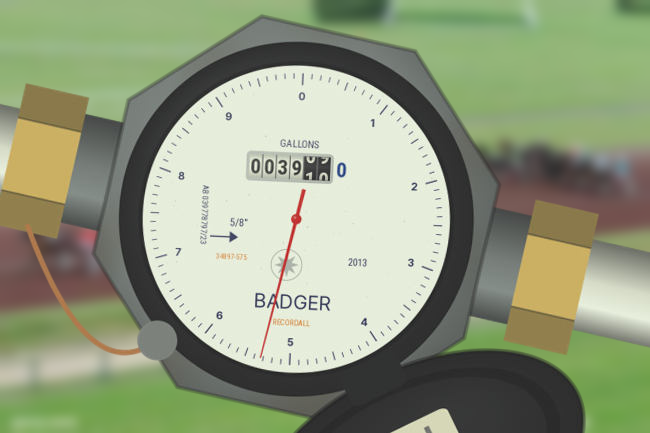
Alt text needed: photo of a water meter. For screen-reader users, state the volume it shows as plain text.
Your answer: 39095.3 gal
